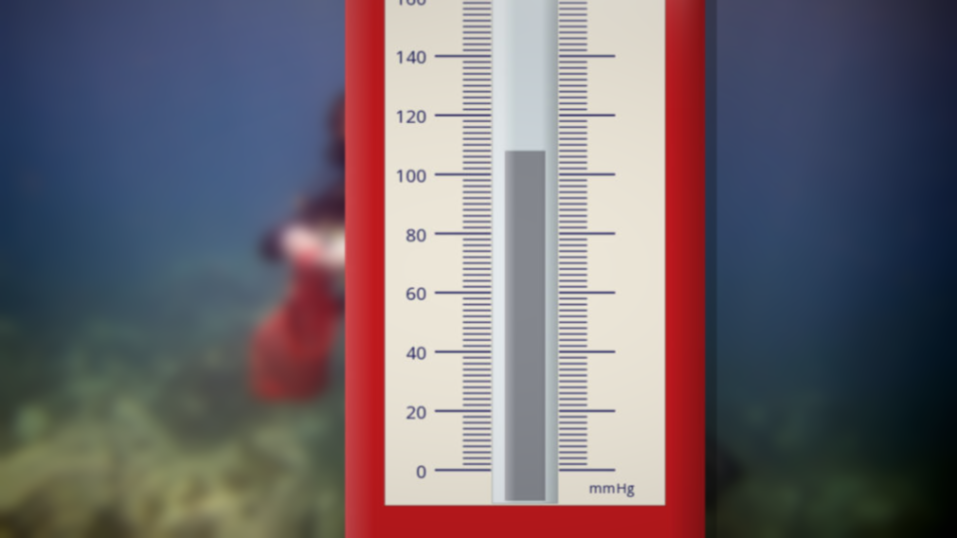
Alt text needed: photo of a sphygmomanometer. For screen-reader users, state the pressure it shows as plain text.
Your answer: 108 mmHg
